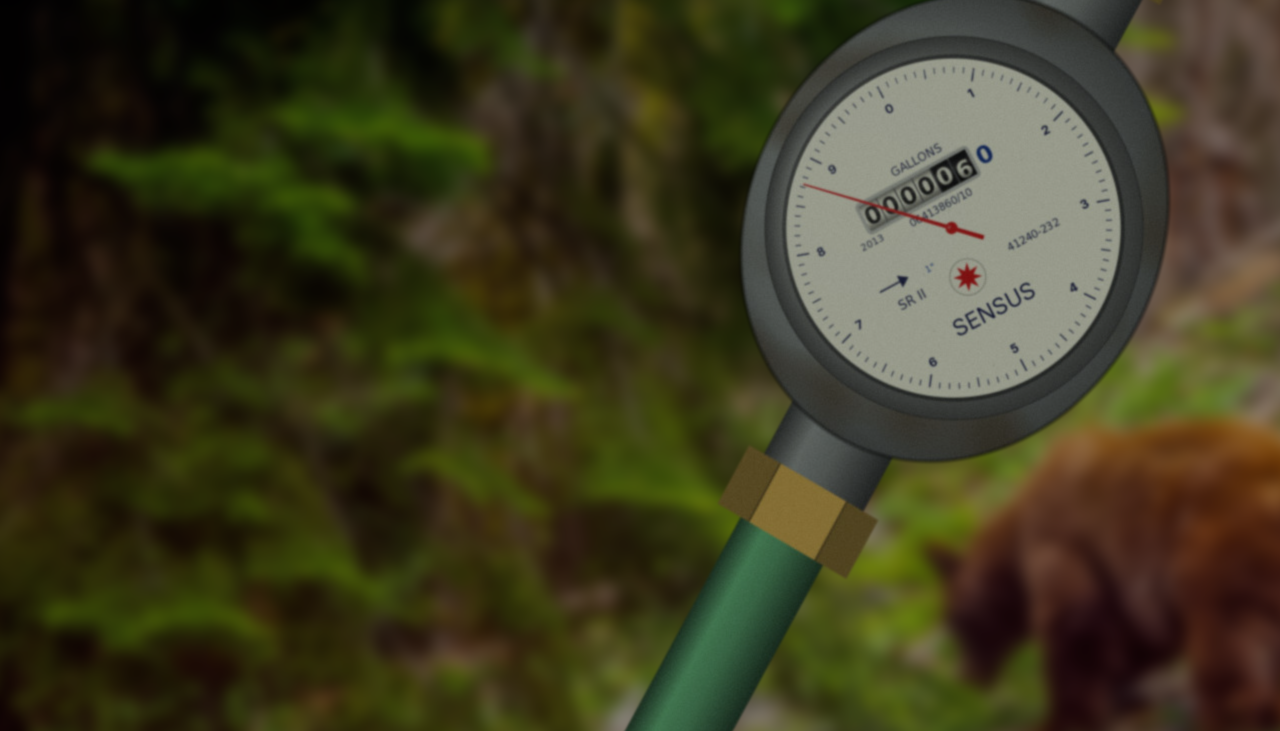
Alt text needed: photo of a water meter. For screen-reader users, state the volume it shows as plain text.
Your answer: 58.7 gal
